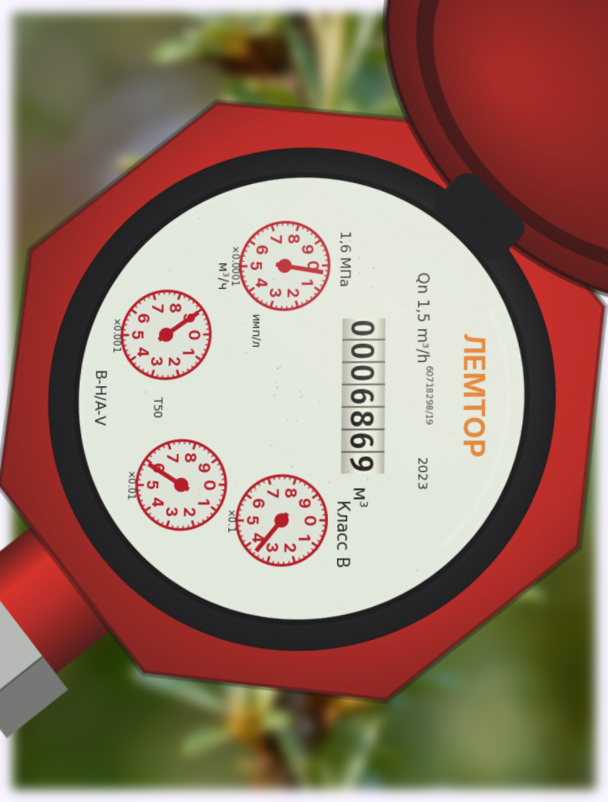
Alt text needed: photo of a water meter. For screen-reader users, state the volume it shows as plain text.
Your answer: 6869.3590 m³
